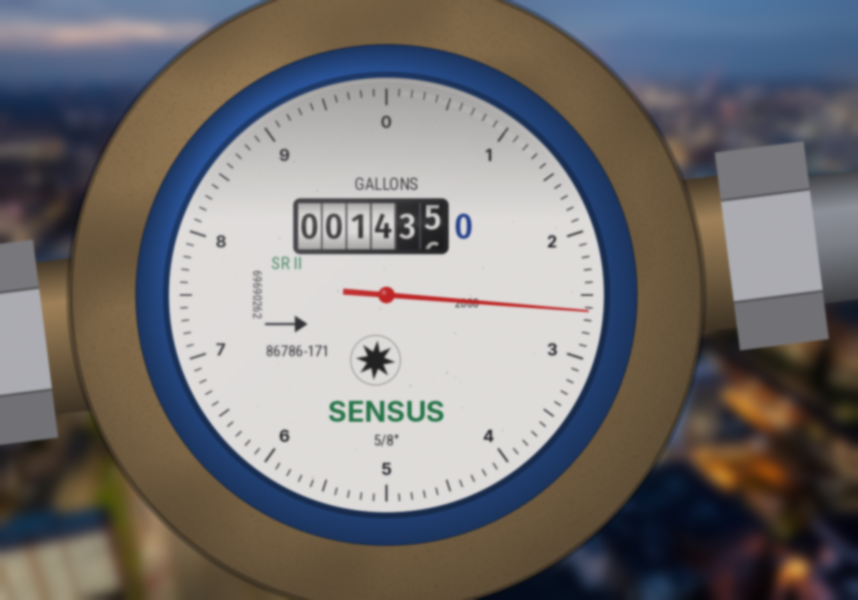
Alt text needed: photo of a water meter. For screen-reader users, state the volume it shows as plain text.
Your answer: 14352.6 gal
